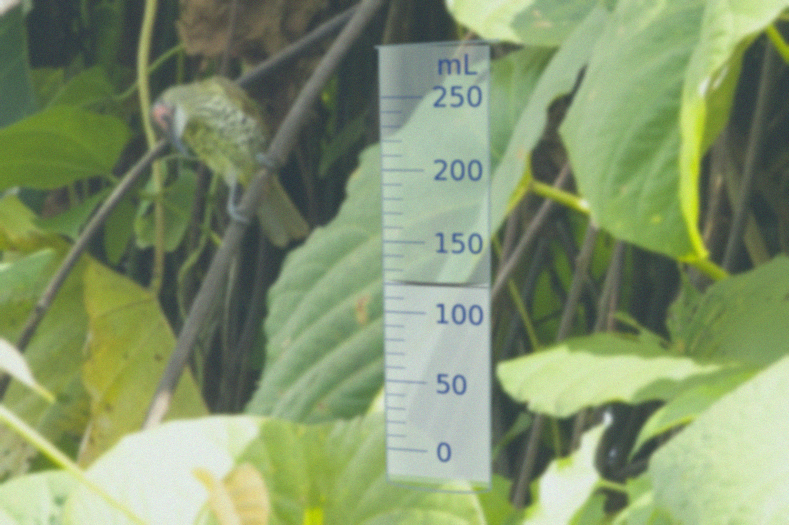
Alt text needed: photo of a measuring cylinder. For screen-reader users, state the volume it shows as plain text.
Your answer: 120 mL
